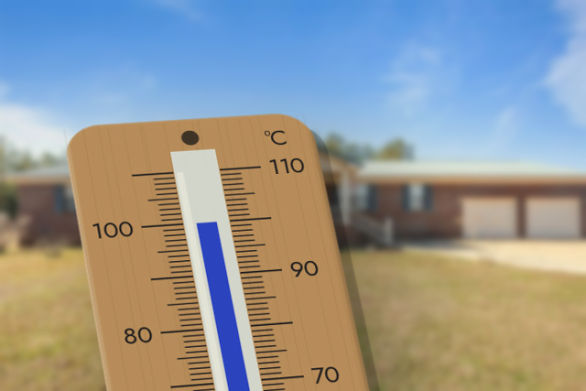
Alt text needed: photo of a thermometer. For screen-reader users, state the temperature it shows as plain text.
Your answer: 100 °C
